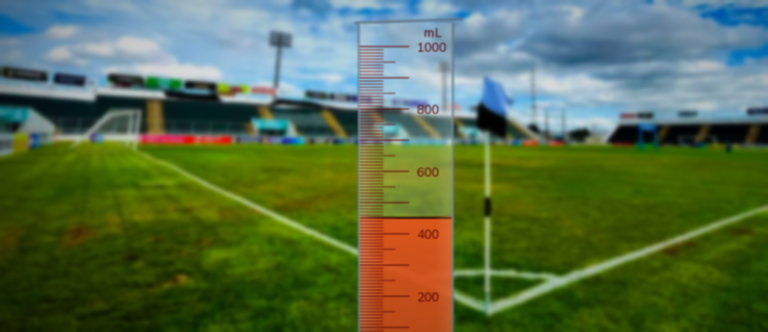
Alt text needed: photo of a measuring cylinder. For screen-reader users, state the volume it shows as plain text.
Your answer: 450 mL
